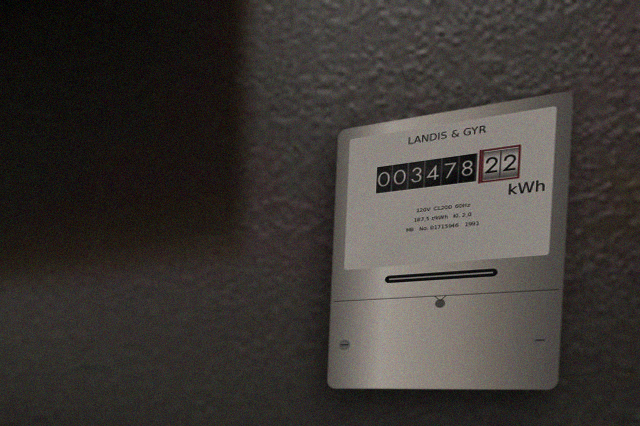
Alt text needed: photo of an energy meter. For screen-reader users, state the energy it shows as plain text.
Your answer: 3478.22 kWh
